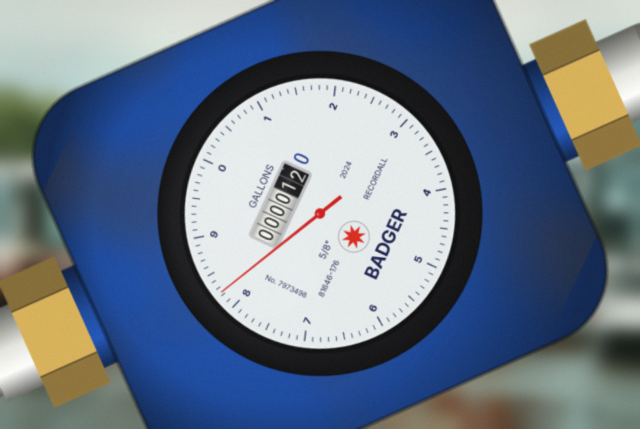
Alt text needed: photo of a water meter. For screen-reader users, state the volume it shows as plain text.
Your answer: 118.2 gal
